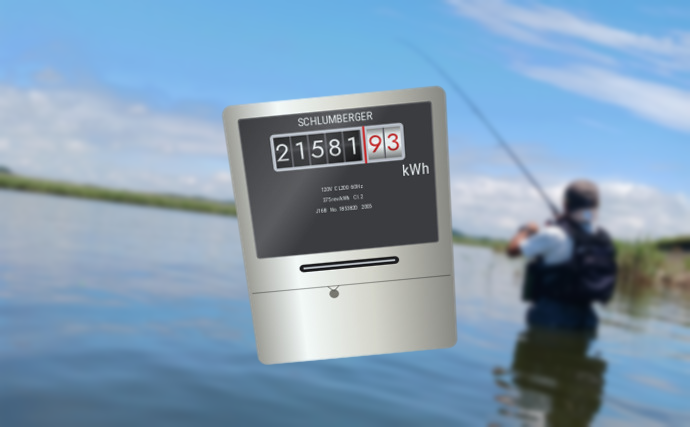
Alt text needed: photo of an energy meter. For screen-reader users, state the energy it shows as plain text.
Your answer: 21581.93 kWh
